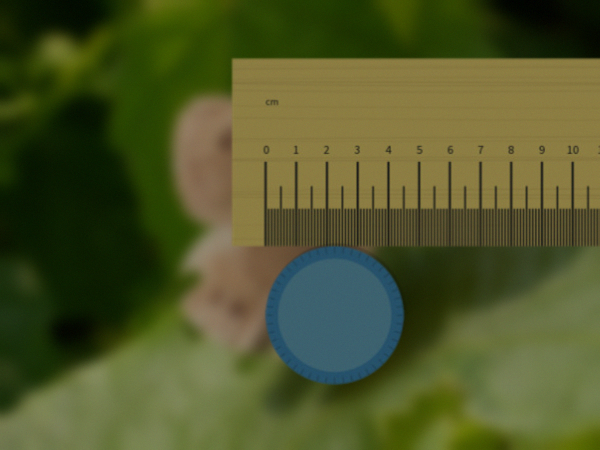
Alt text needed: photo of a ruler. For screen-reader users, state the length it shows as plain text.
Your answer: 4.5 cm
